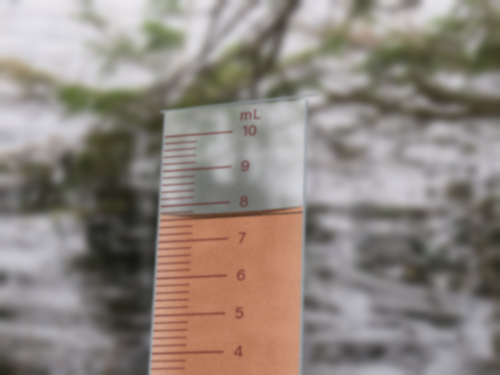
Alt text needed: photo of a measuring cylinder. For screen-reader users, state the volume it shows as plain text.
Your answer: 7.6 mL
